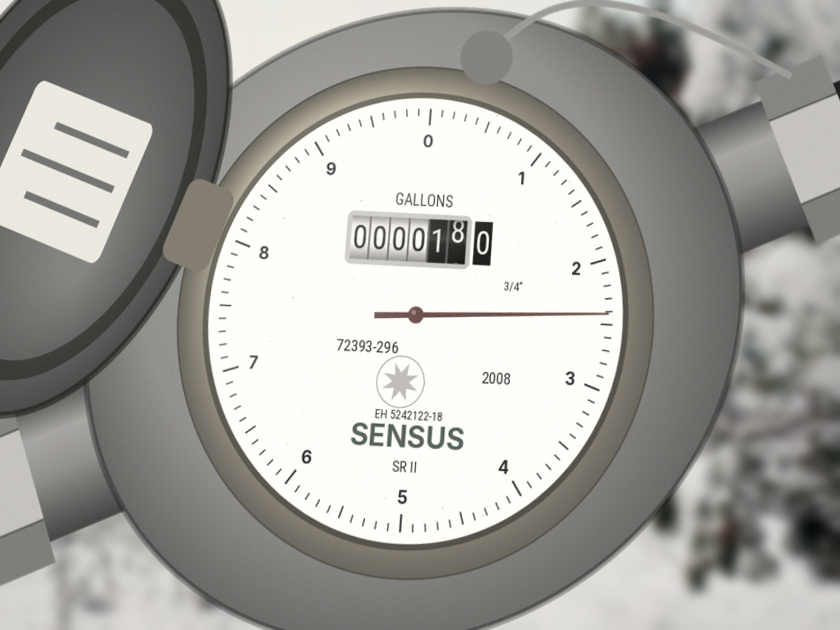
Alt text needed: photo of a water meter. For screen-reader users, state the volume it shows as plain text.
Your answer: 182.4 gal
